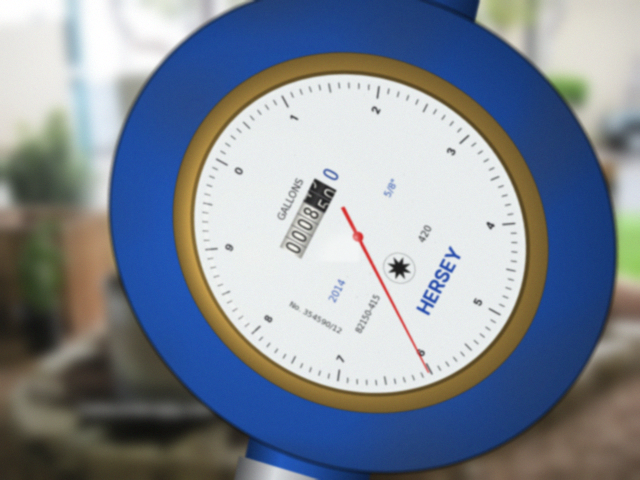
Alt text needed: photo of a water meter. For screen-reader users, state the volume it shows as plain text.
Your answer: 8496.0 gal
